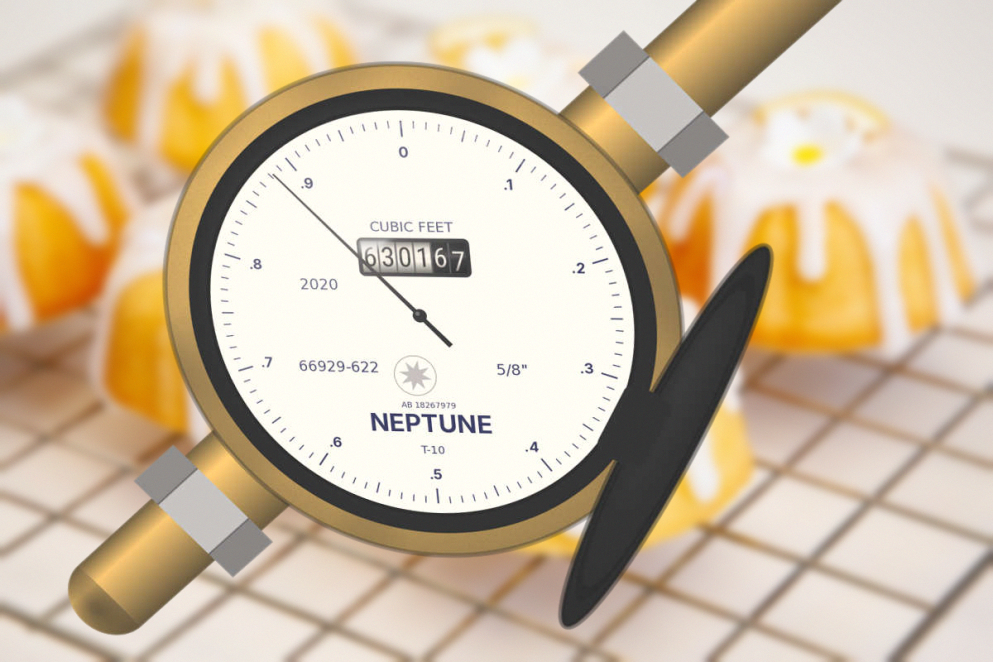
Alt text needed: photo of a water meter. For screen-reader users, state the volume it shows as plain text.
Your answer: 630166.88 ft³
